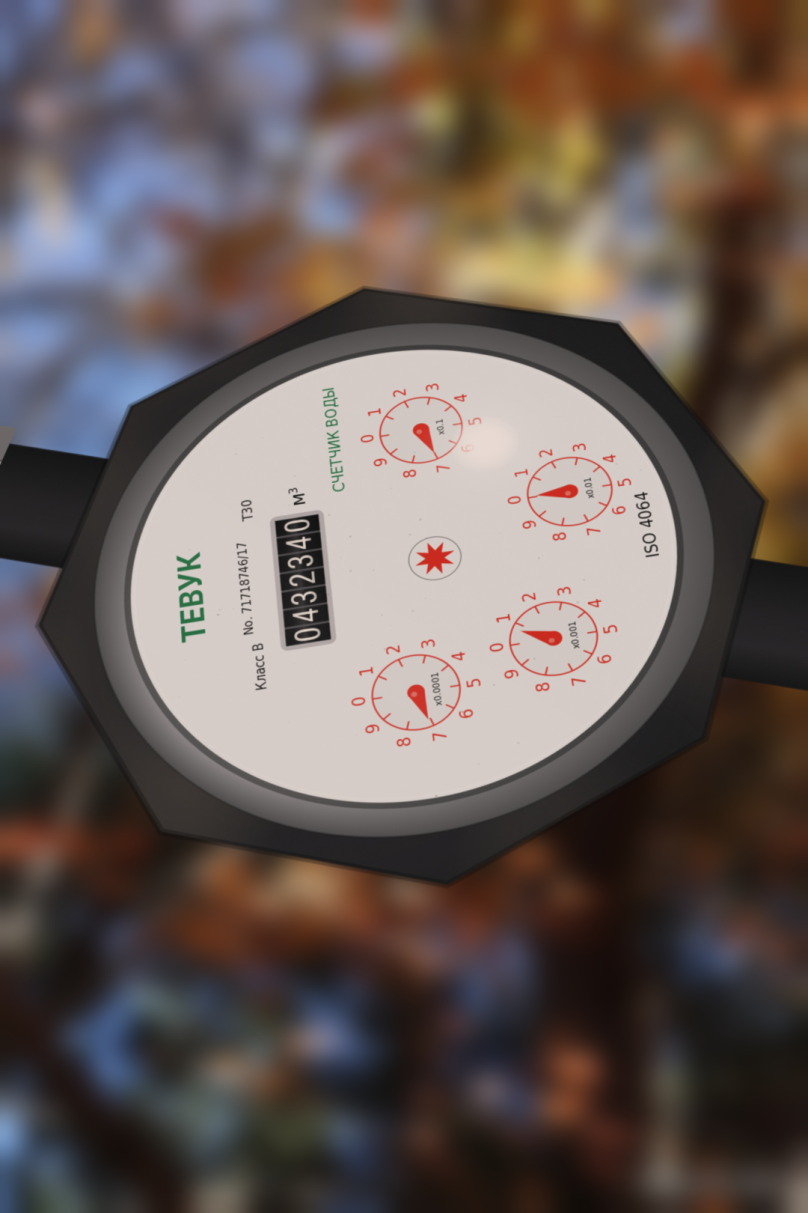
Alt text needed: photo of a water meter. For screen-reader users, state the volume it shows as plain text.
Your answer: 432340.7007 m³
